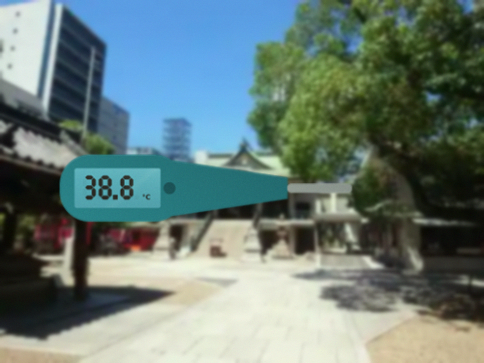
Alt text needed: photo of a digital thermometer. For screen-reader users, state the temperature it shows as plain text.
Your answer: 38.8 °C
